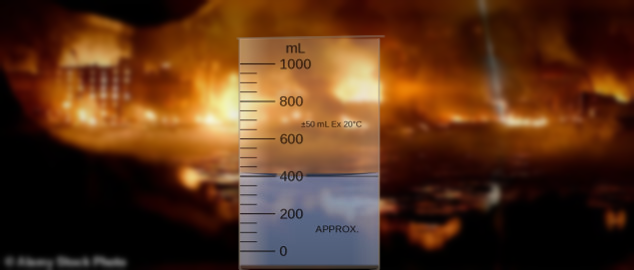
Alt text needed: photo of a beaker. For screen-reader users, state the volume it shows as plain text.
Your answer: 400 mL
